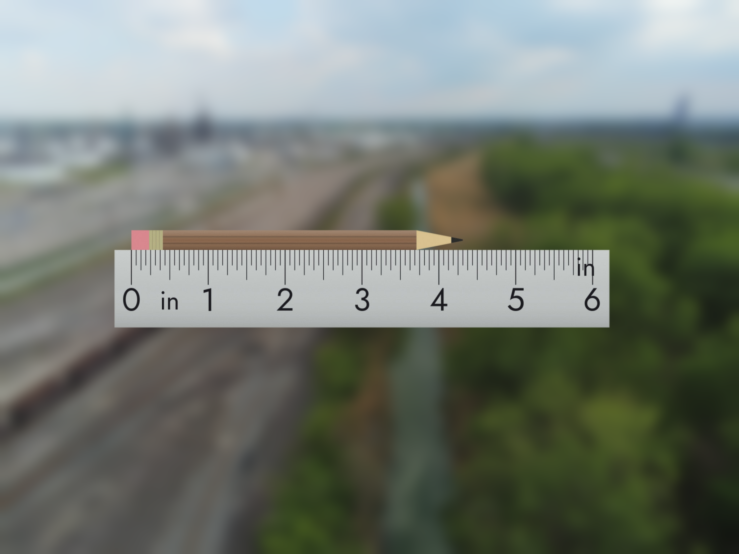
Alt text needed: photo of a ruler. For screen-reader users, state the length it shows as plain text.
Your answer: 4.3125 in
